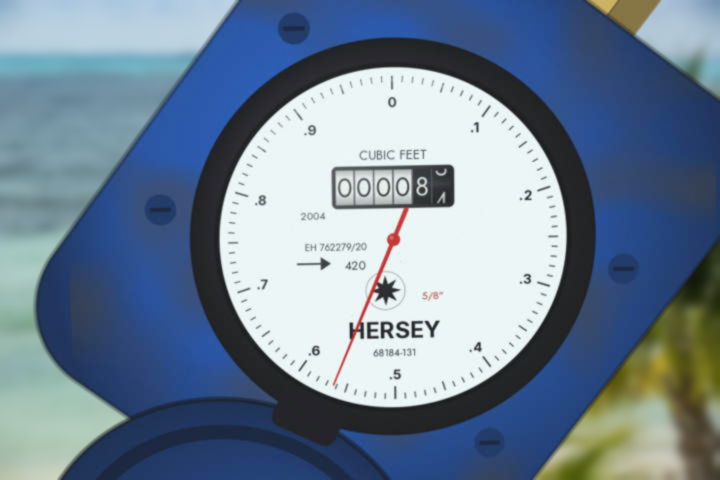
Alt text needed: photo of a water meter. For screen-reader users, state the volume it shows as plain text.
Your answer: 83.56 ft³
